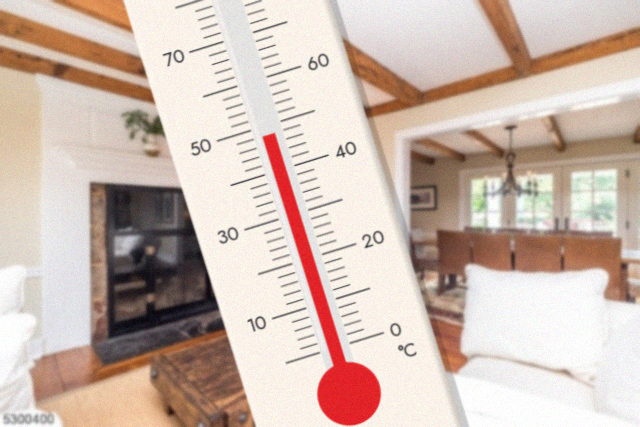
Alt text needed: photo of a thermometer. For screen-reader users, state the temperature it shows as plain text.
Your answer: 48 °C
